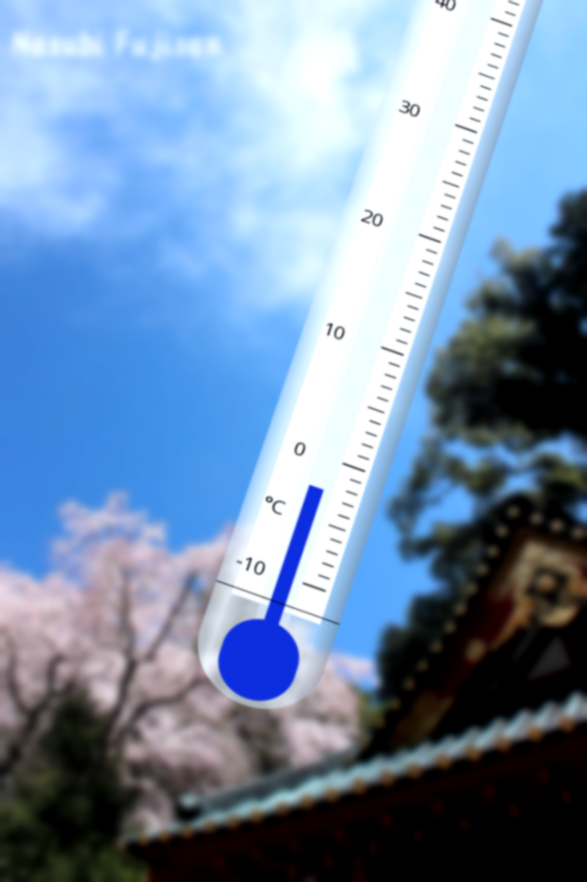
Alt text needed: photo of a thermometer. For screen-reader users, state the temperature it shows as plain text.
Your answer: -2.5 °C
